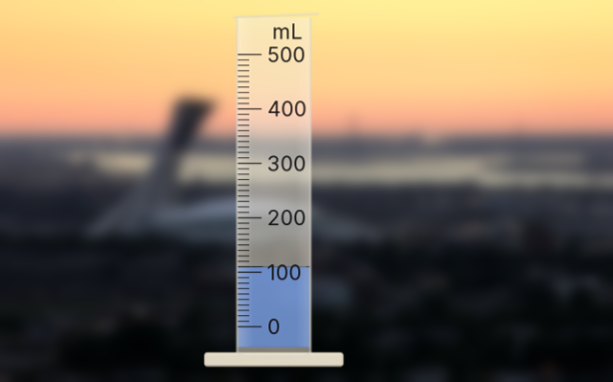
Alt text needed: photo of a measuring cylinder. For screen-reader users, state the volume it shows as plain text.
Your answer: 110 mL
